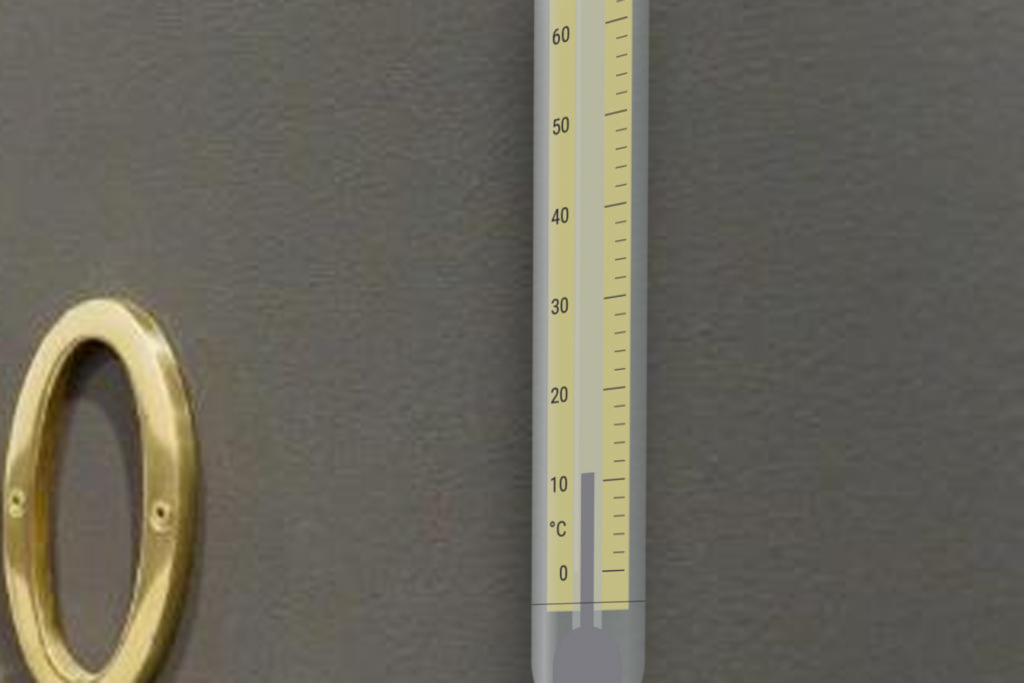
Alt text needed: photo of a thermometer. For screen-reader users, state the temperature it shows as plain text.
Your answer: 11 °C
